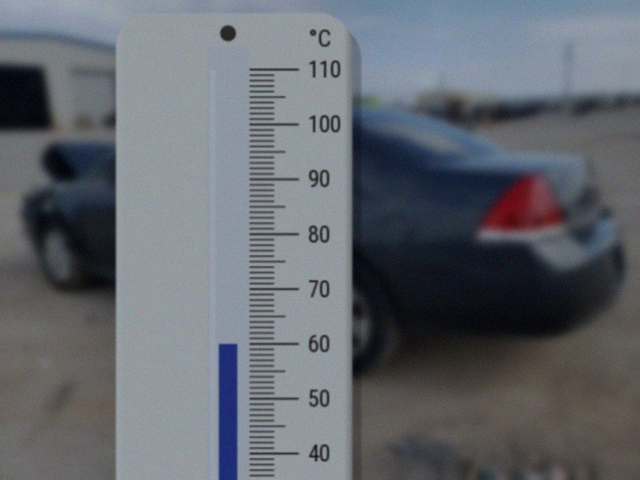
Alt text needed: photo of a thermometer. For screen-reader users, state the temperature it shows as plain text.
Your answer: 60 °C
